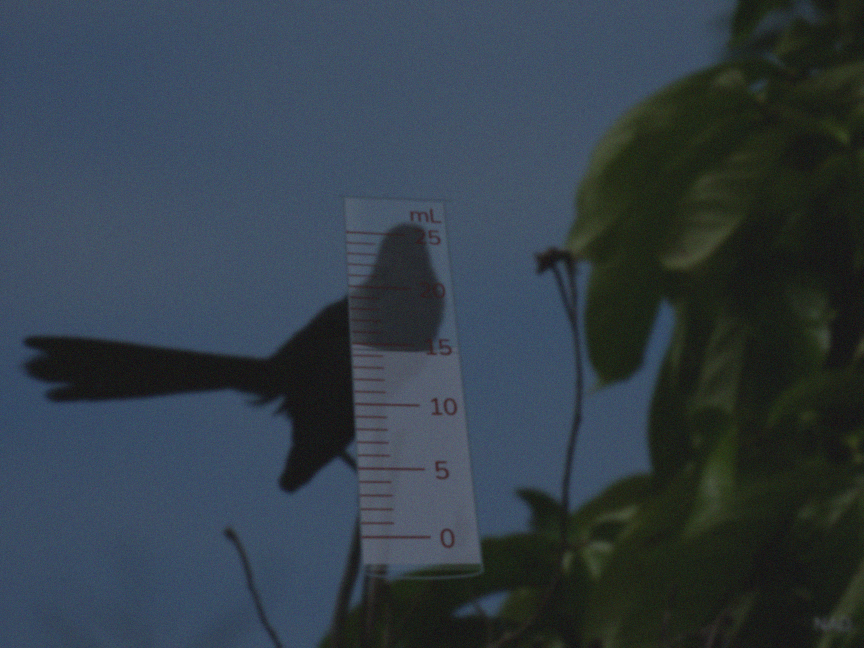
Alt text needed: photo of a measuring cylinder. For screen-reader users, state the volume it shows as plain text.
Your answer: 14.5 mL
